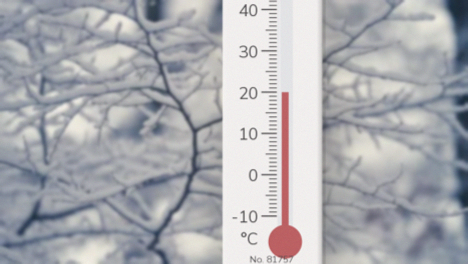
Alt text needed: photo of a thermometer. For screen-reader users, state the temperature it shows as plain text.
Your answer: 20 °C
